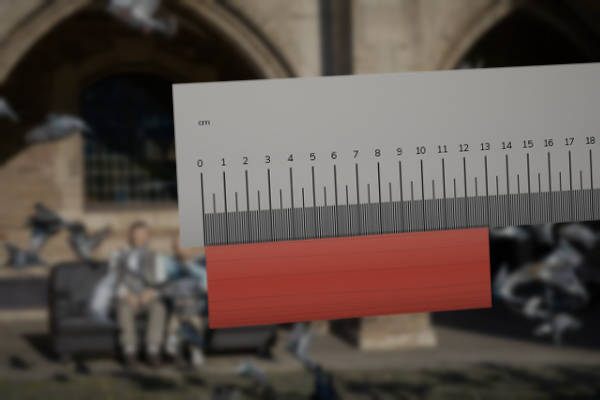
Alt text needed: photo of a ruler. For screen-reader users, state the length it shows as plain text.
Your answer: 13 cm
